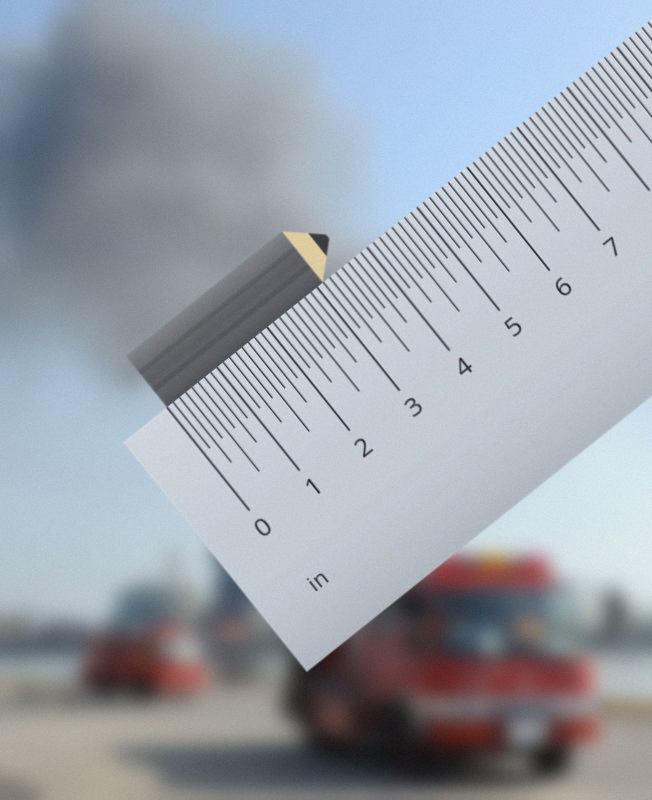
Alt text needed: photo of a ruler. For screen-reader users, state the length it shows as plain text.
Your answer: 3.625 in
